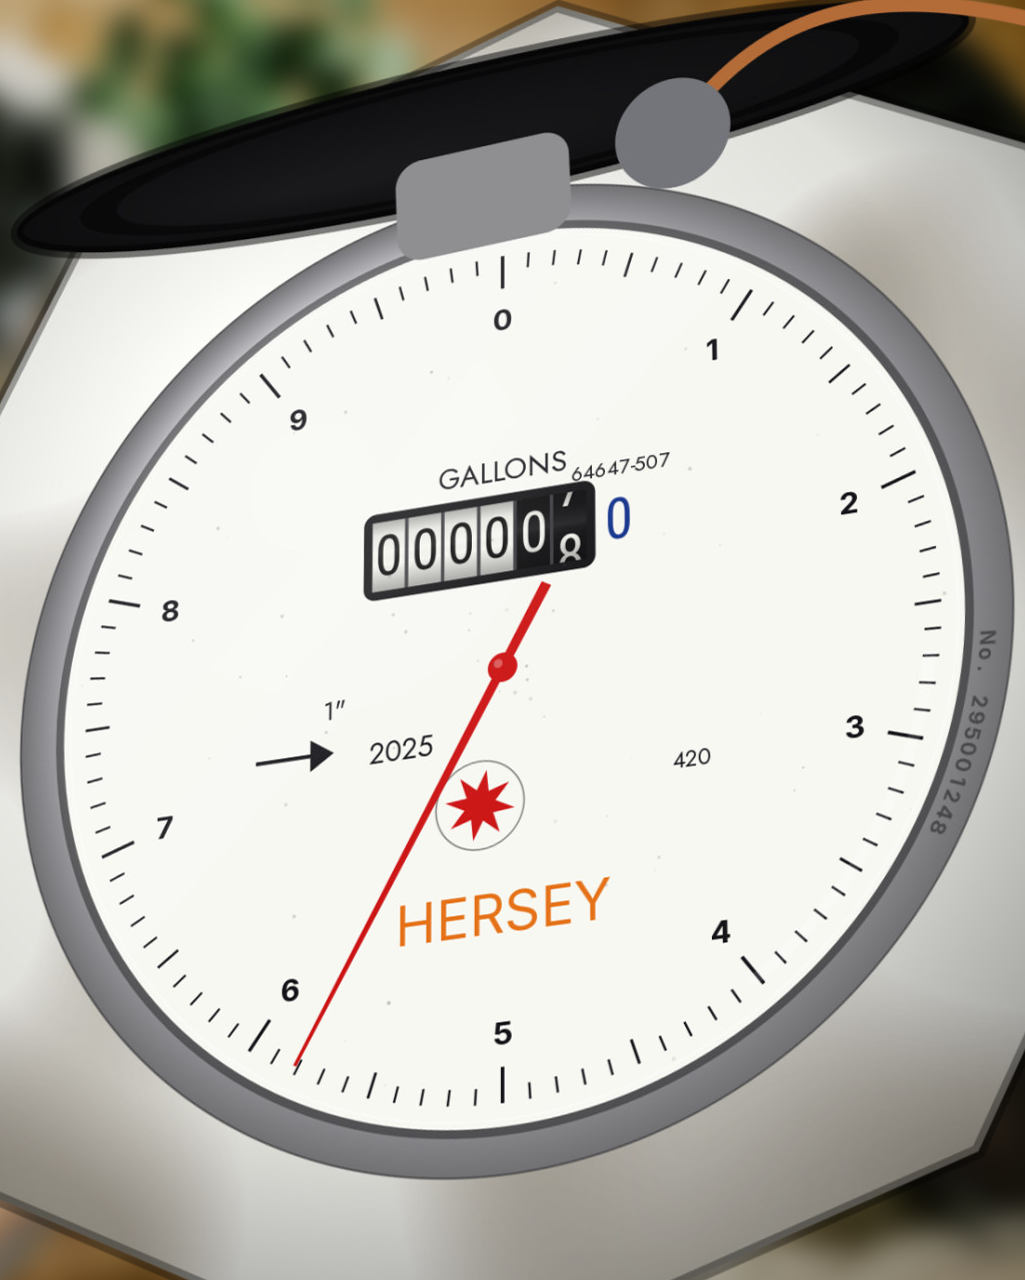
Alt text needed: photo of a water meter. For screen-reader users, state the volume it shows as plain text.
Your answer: 75.8 gal
